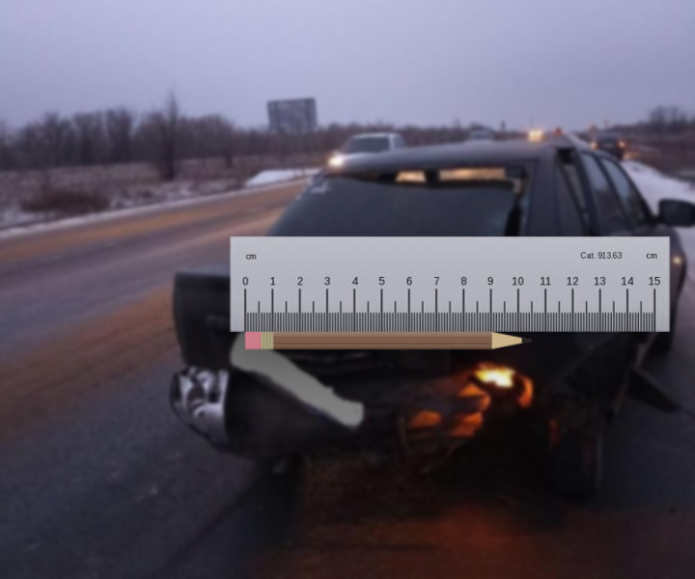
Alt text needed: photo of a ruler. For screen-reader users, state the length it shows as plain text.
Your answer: 10.5 cm
